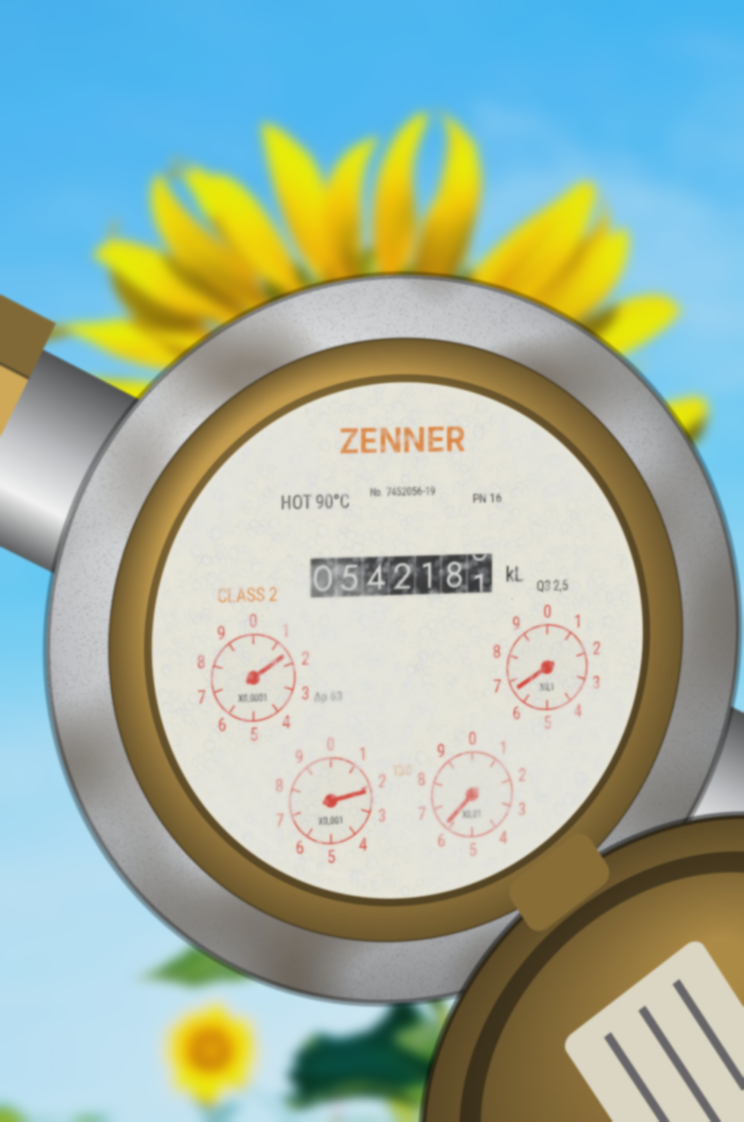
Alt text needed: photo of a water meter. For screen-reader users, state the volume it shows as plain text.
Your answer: 542180.6621 kL
